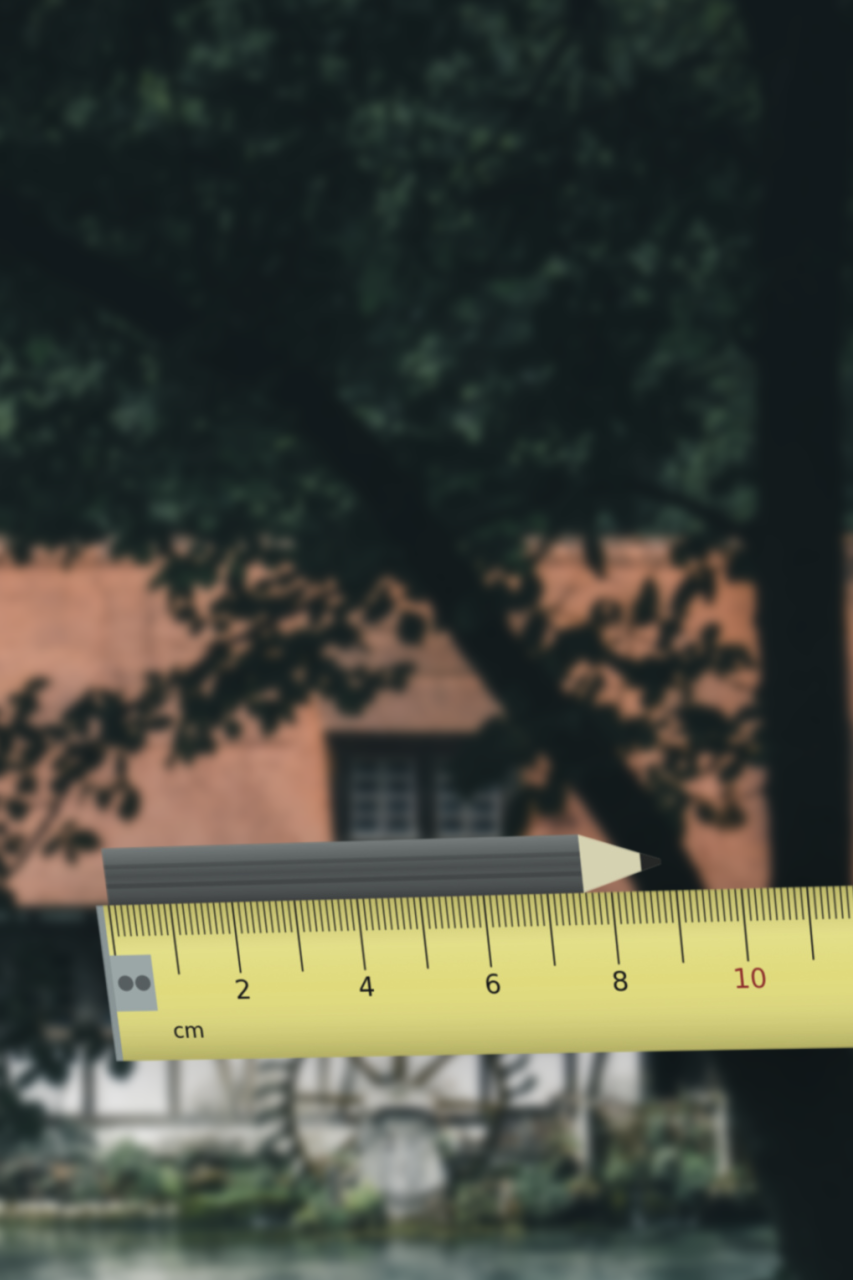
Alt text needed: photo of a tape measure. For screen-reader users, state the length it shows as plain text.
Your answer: 8.8 cm
